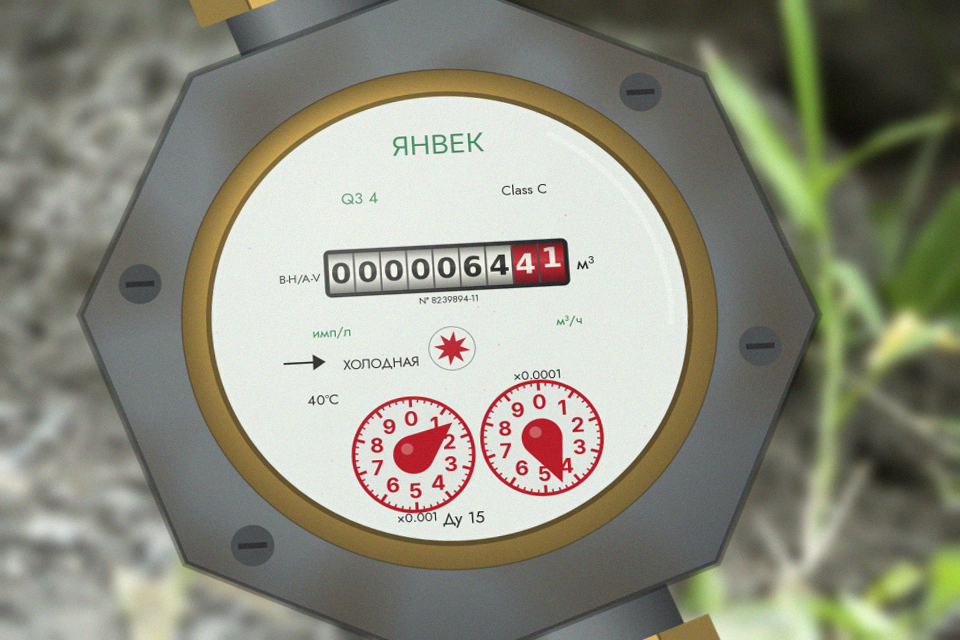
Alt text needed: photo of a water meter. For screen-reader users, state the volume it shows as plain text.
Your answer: 64.4114 m³
